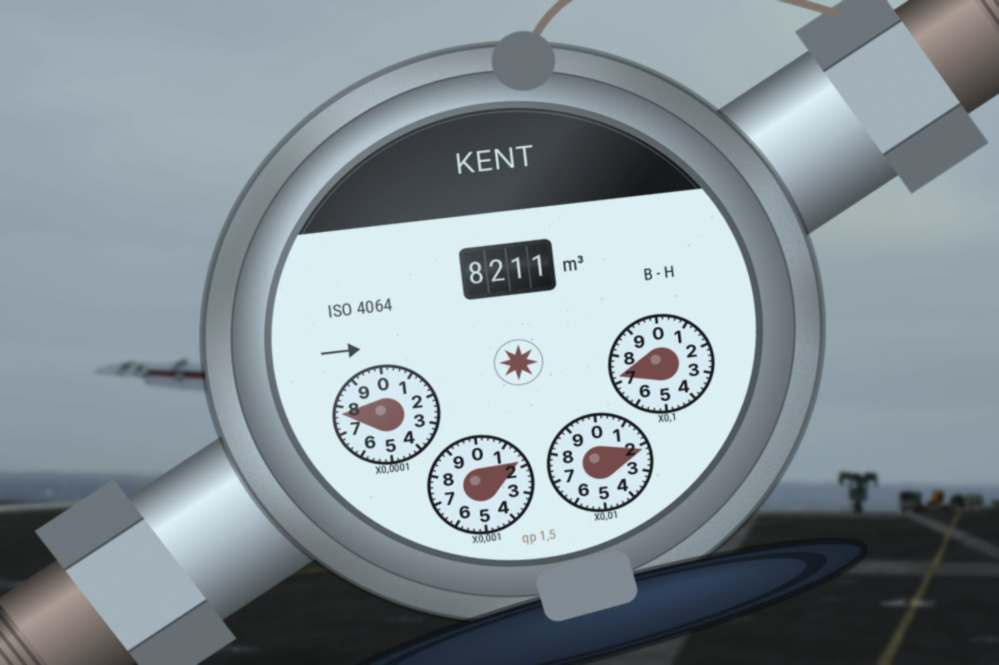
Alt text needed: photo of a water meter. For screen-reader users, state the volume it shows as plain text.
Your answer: 8211.7217 m³
